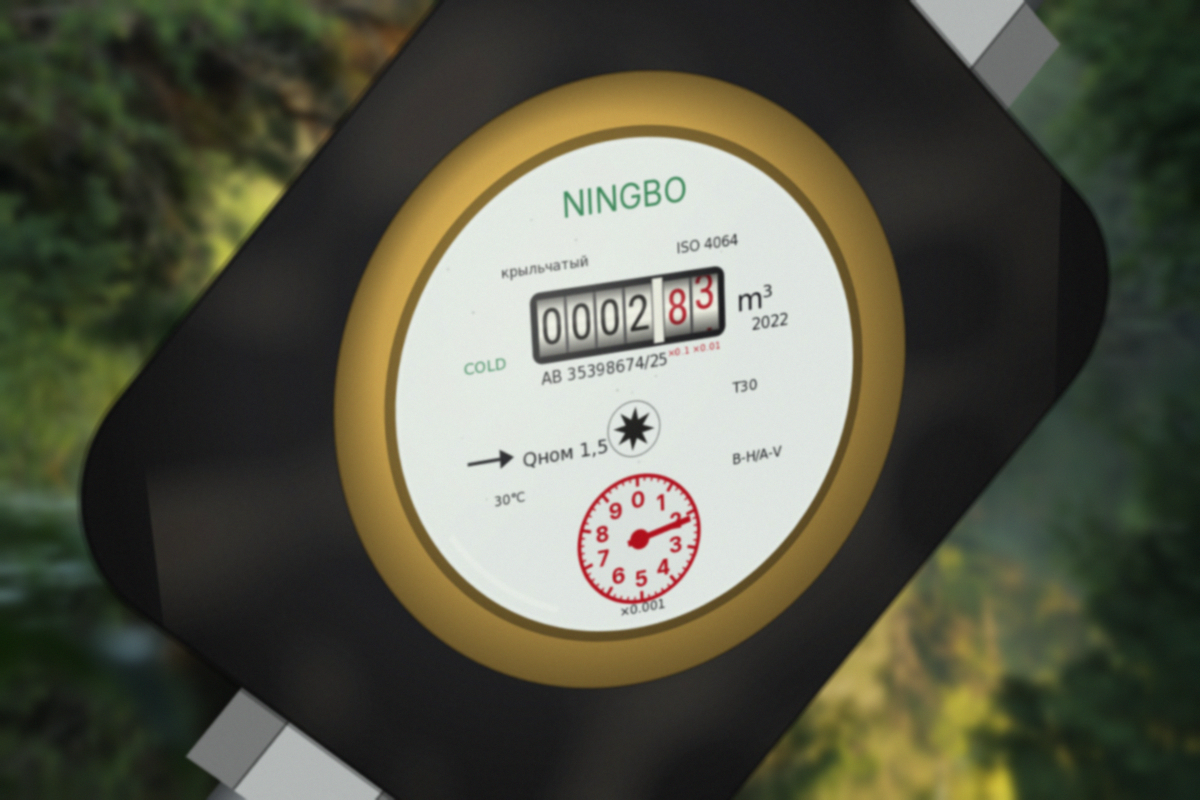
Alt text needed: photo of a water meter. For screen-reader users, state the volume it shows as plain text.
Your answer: 2.832 m³
